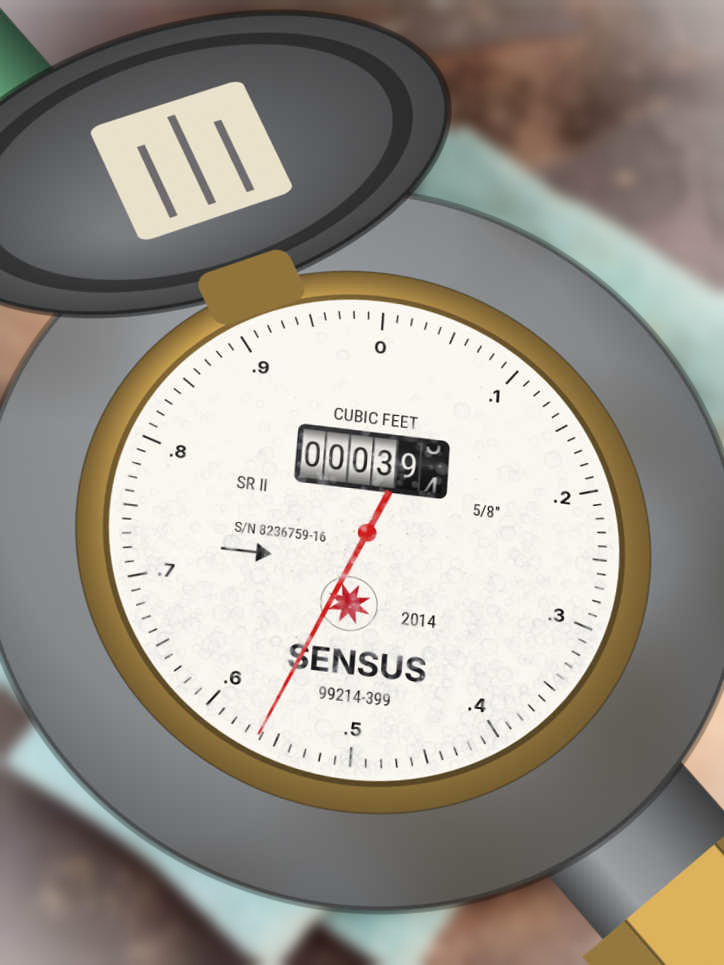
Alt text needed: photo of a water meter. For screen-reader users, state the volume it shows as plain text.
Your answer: 393.56 ft³
